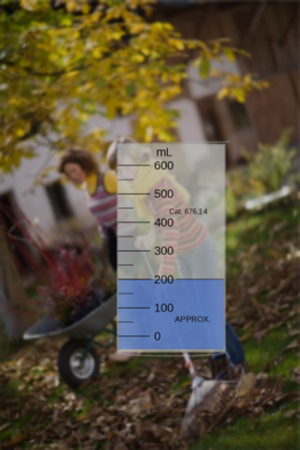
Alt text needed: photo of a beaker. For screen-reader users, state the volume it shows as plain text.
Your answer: 200 mL
